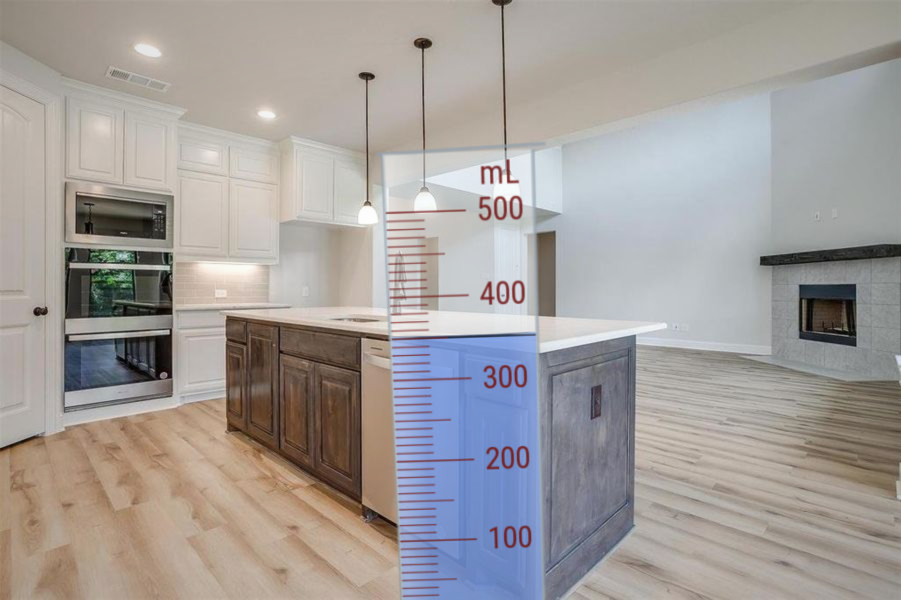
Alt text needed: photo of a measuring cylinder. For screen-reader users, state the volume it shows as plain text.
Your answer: 350 mL
